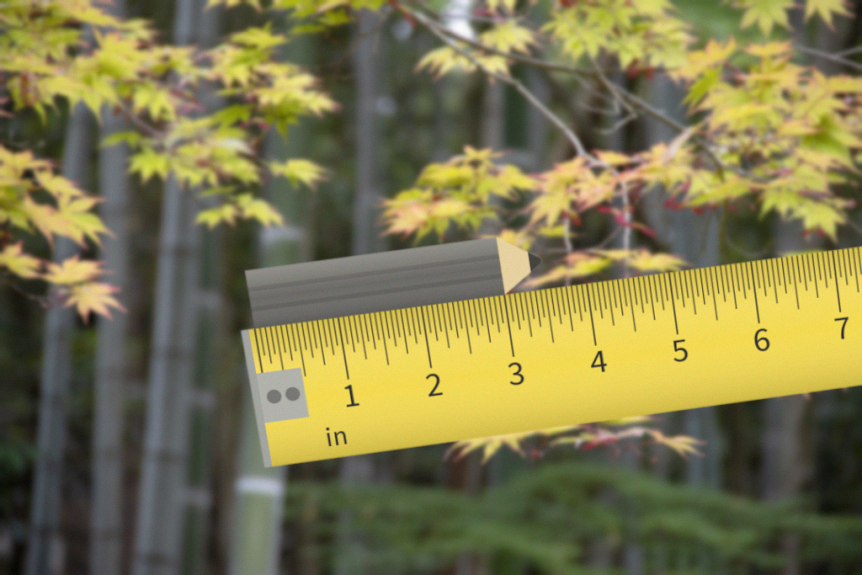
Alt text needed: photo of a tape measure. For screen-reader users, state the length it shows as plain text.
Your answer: 3.5 in
